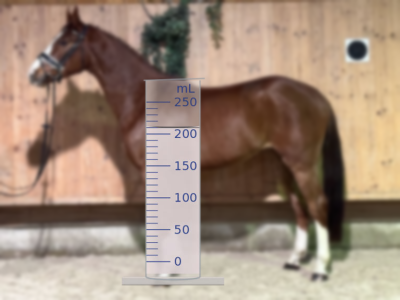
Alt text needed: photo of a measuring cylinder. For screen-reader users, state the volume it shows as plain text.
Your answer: 210 mL
